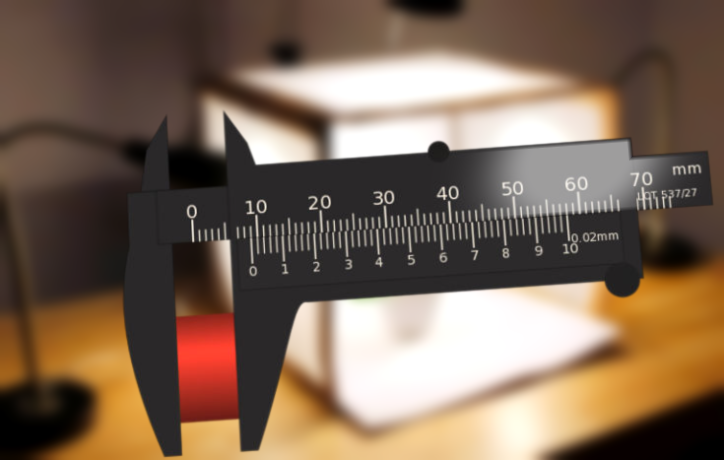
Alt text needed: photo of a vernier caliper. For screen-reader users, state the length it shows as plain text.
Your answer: 9.0 mm
